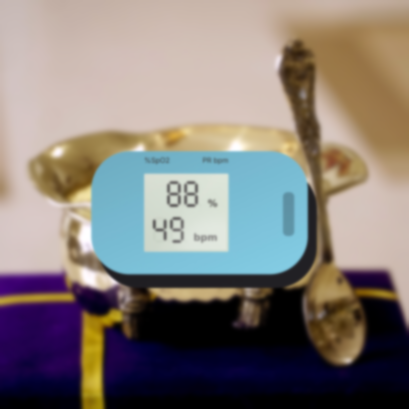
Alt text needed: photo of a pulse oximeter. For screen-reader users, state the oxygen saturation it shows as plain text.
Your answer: 88 %
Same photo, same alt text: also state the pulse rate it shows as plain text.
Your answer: 49 bpm
